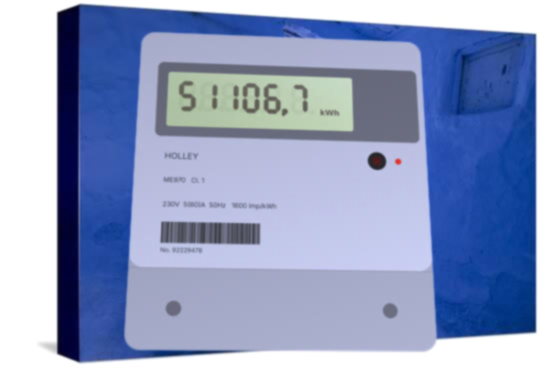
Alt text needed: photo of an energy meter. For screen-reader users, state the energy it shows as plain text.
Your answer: 51106.7 kWh
